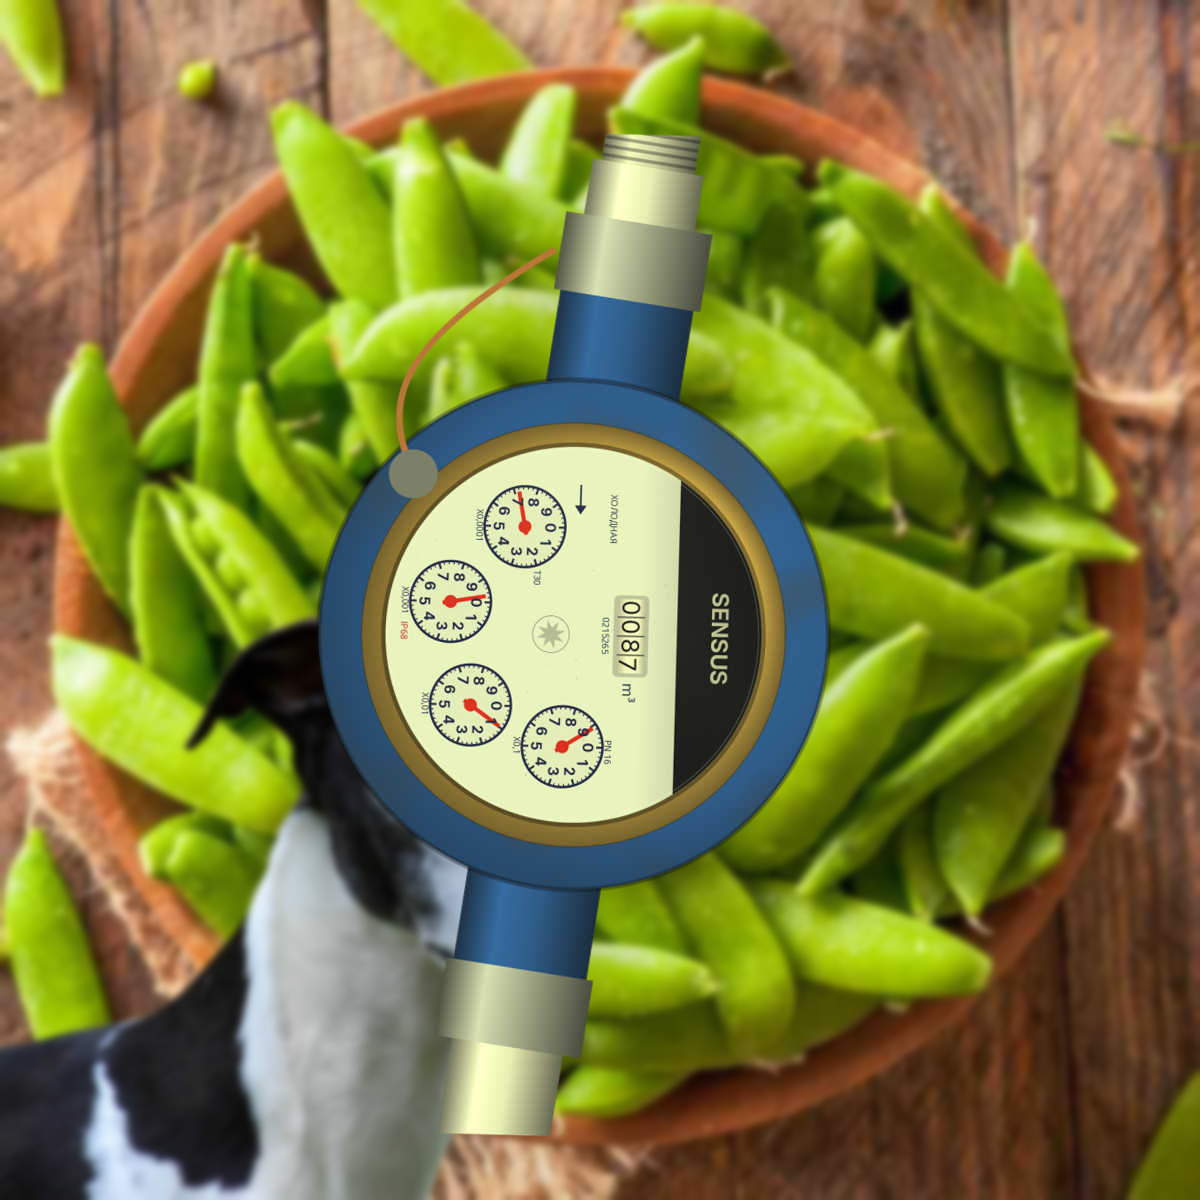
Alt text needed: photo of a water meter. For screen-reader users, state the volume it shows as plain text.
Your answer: 86.9097 m³
